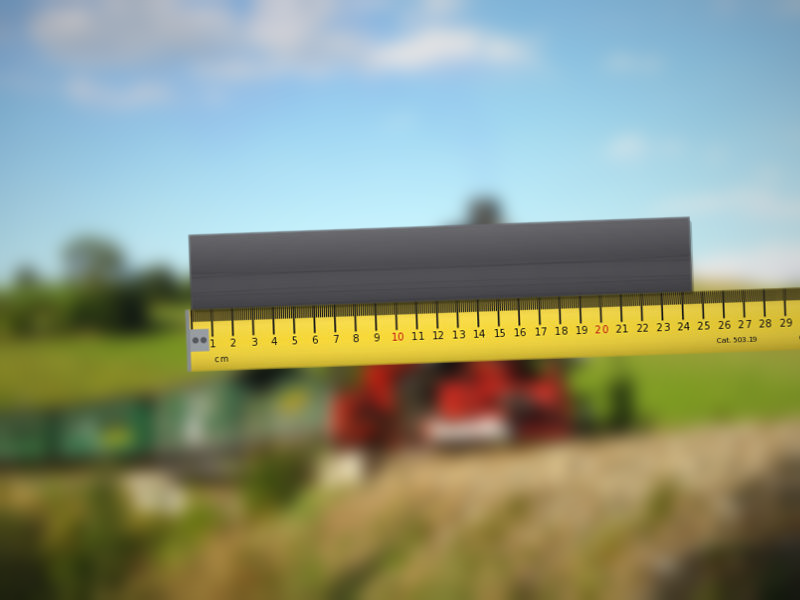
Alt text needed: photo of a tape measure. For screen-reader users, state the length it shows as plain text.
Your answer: 24.5 cm
